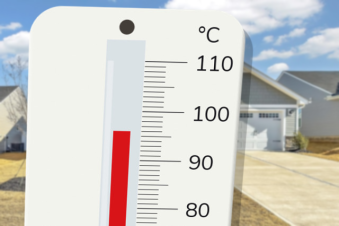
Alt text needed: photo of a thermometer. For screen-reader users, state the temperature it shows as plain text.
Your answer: 96 °C
